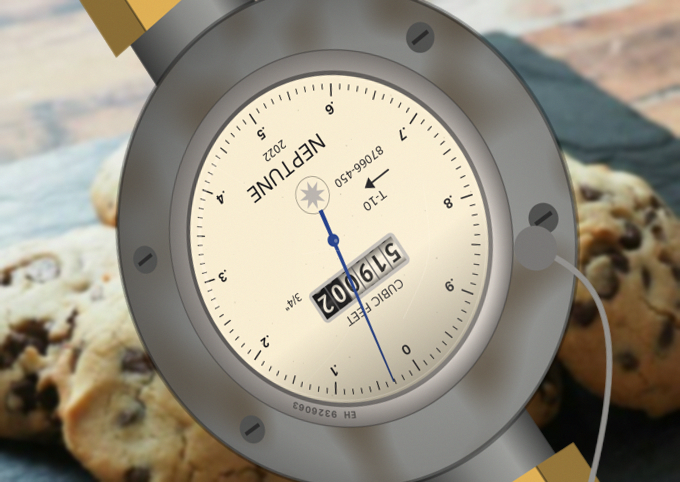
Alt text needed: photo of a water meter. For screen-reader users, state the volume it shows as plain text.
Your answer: 519002.03 ft³
